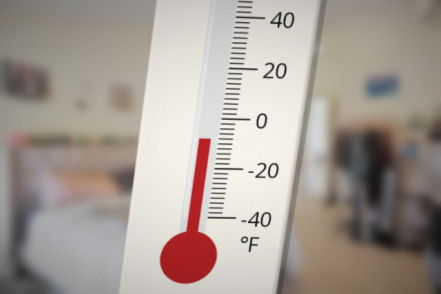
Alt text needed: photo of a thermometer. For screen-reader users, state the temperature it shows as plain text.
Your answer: -8 °F
